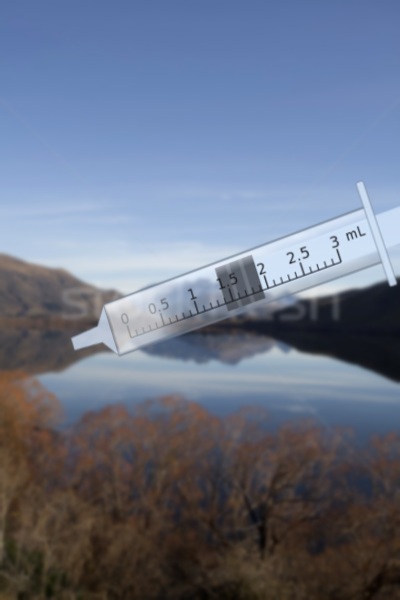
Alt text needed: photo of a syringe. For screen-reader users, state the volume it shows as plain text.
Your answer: 1.4 mL
